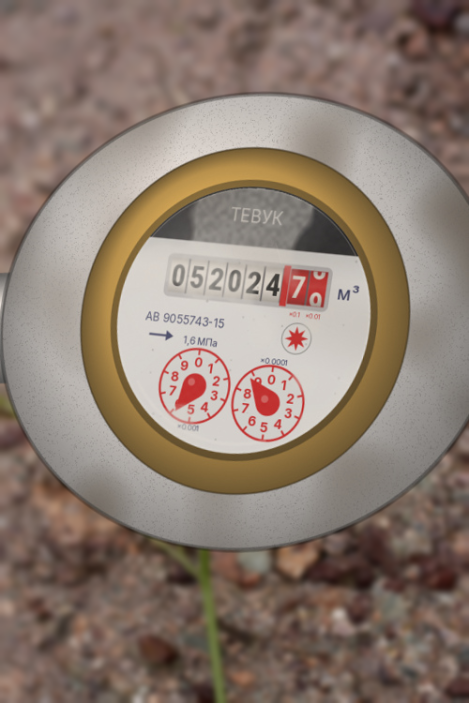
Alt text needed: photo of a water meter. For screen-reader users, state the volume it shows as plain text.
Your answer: 52024.7858 m³
